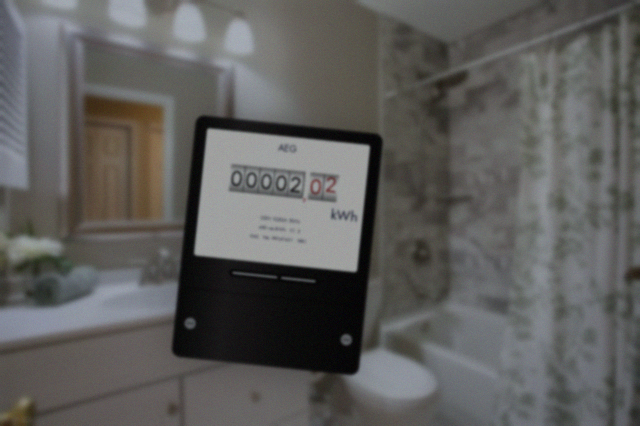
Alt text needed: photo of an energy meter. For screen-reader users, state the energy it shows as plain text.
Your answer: 2.02 kWh
